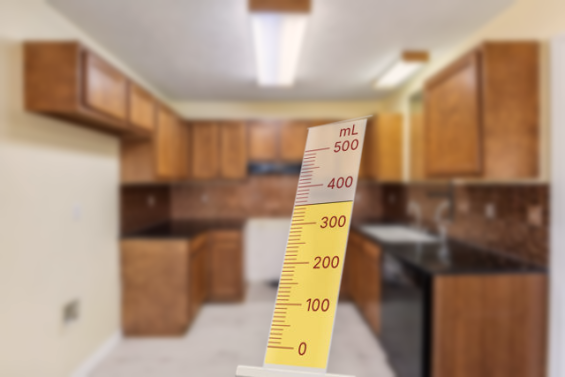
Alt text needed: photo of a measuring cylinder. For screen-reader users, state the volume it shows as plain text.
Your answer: 350 mL
